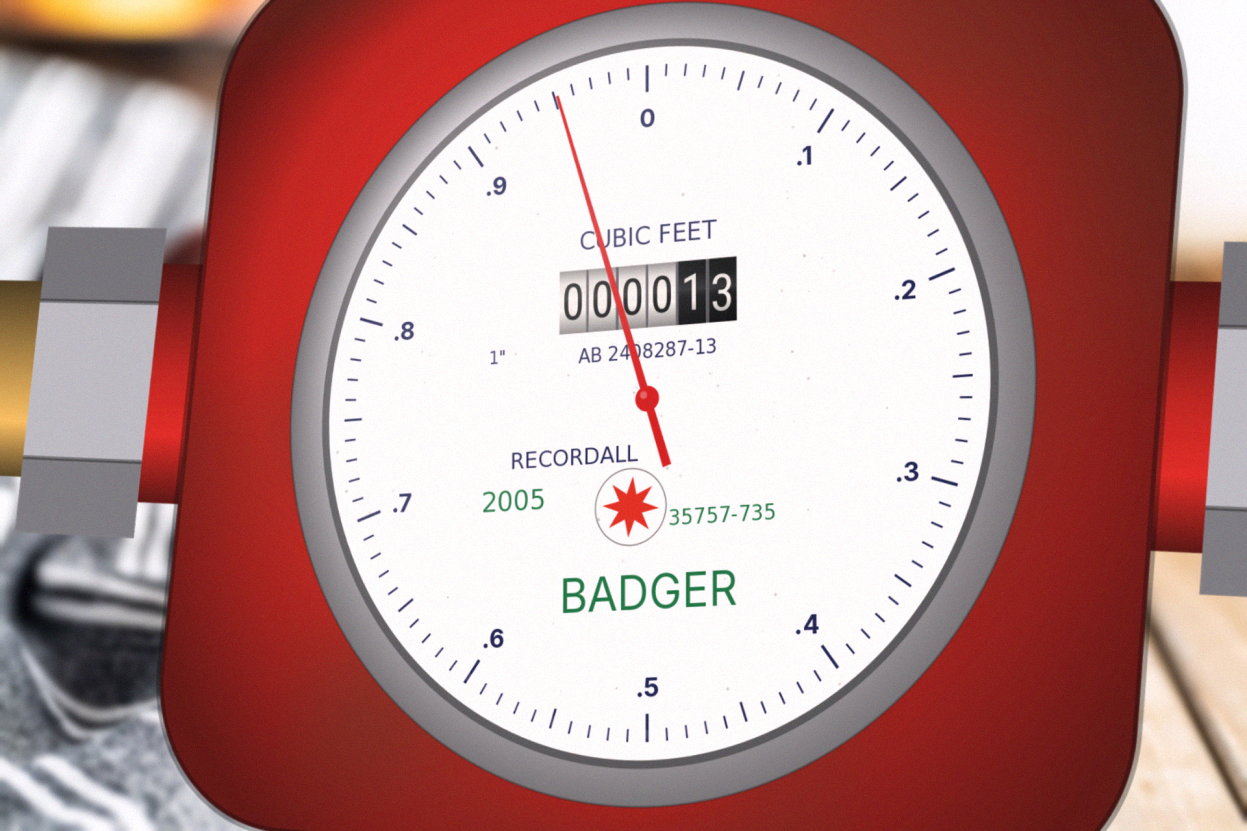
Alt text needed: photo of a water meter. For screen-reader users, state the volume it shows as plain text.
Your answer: 12.95 ft³
